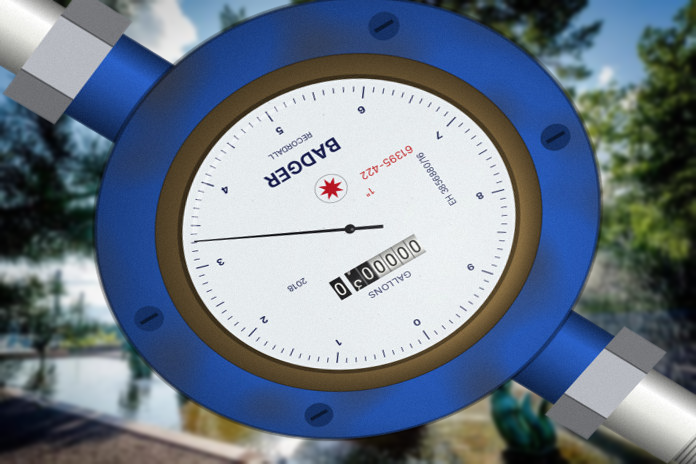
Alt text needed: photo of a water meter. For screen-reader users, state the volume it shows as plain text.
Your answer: 33.3 gal
